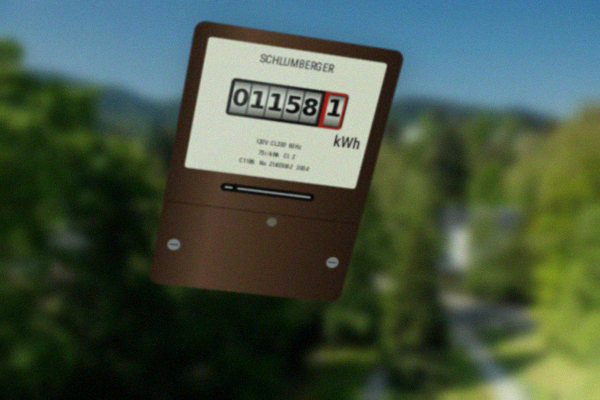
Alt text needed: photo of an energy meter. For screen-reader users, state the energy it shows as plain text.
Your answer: 1158.1 kWh
